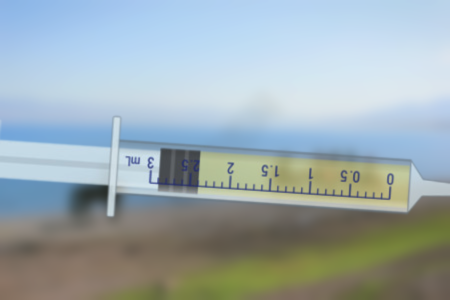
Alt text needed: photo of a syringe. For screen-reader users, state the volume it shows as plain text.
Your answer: 2.4 mL
